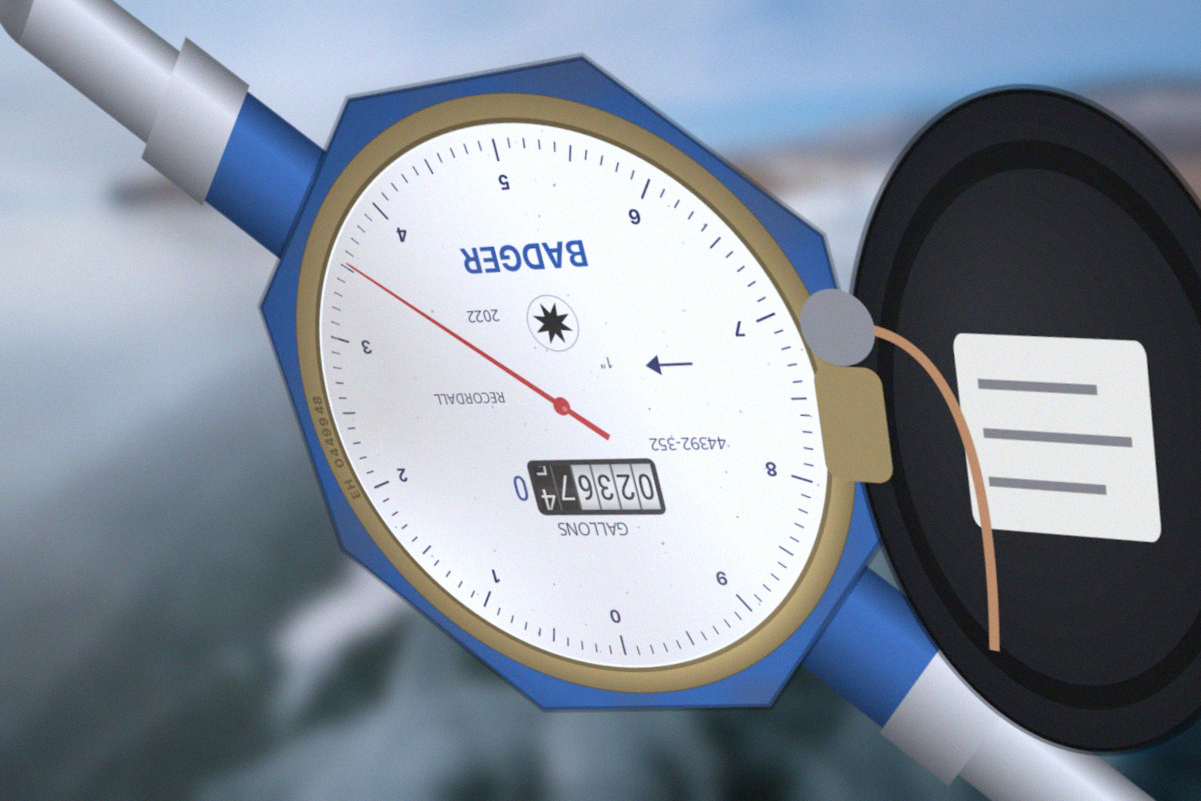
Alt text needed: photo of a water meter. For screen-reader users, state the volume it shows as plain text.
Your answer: 236743.5 gal
